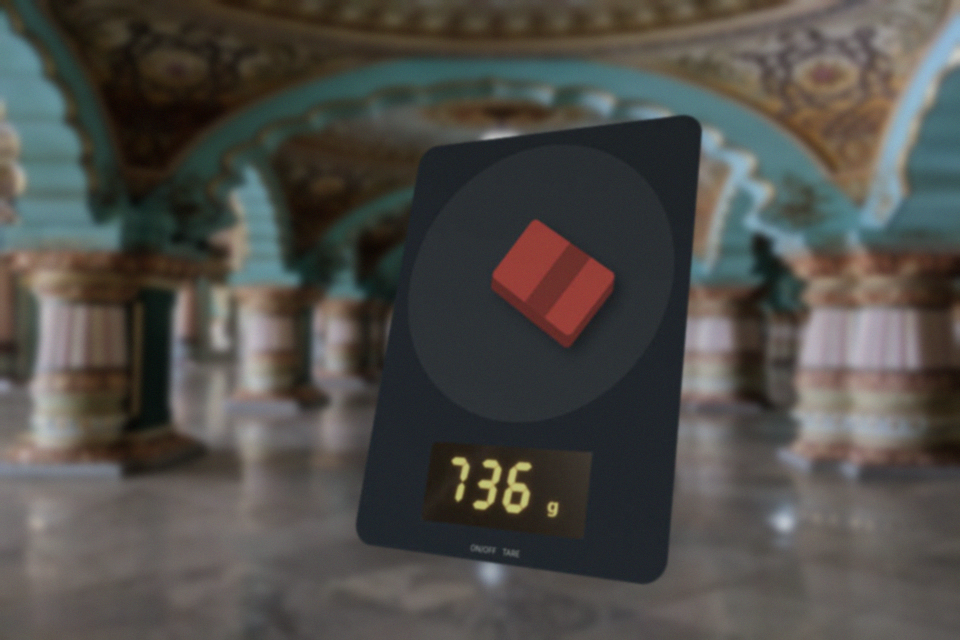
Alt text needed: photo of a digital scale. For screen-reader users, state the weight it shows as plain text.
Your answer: 736 g
